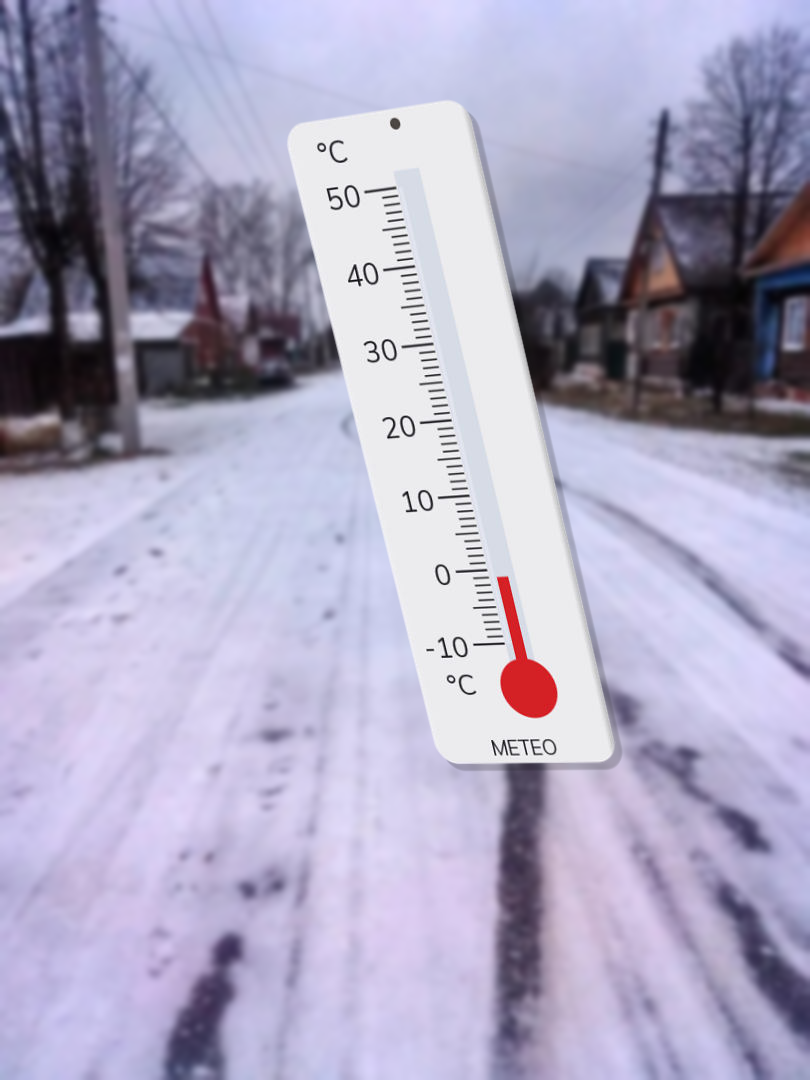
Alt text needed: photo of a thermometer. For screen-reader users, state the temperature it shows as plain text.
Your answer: -1 °C
